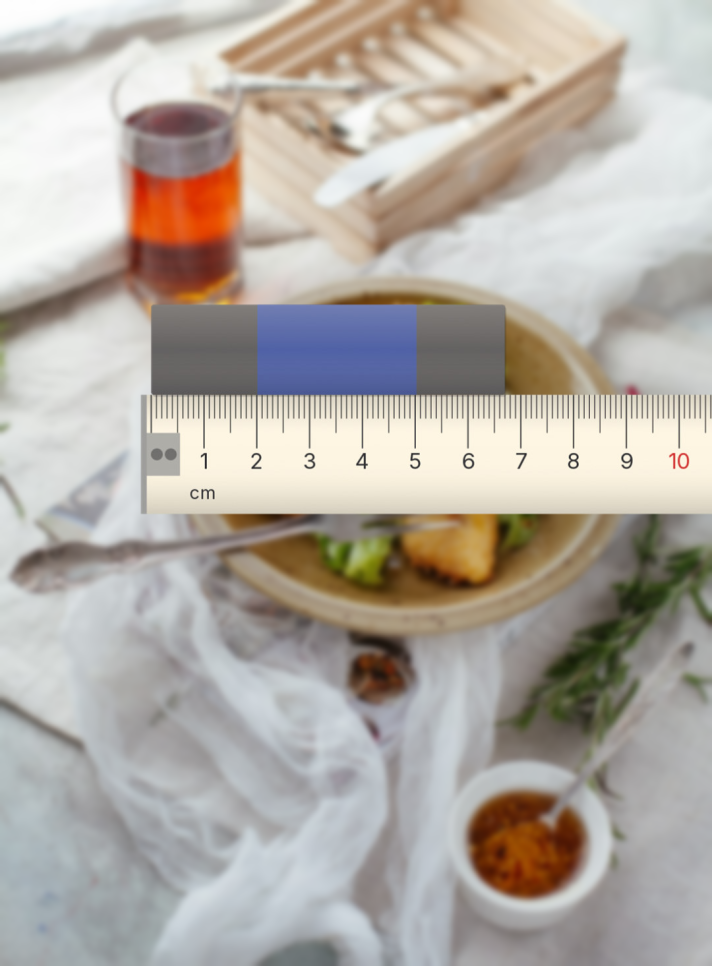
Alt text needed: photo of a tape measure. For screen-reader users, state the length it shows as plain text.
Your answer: 6.7 cm
